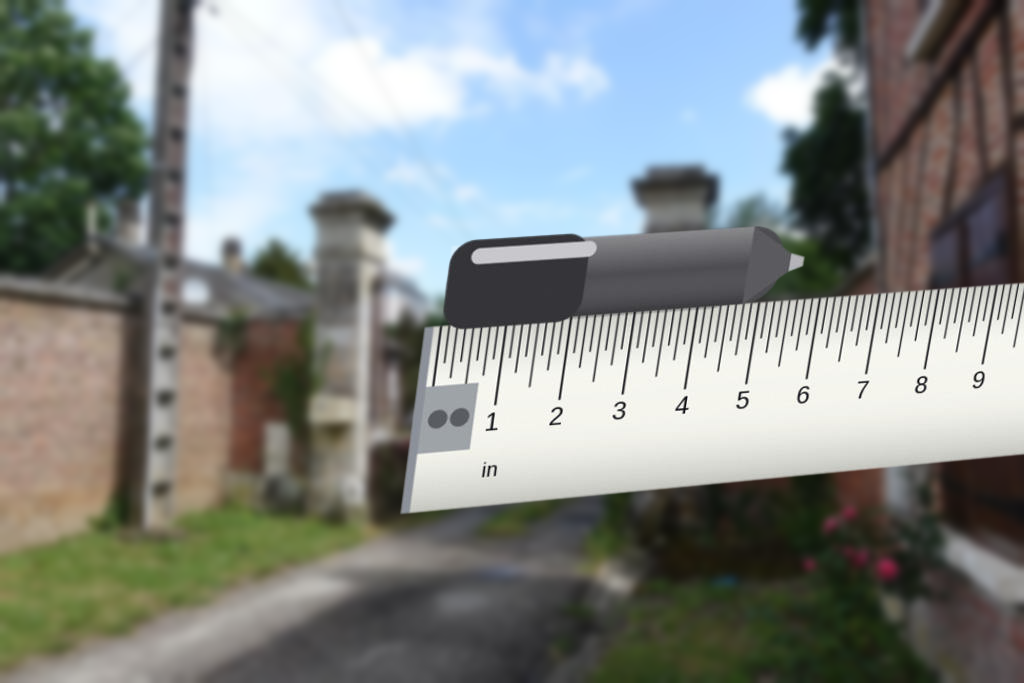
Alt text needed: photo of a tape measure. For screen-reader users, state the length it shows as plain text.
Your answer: 5.625 in
